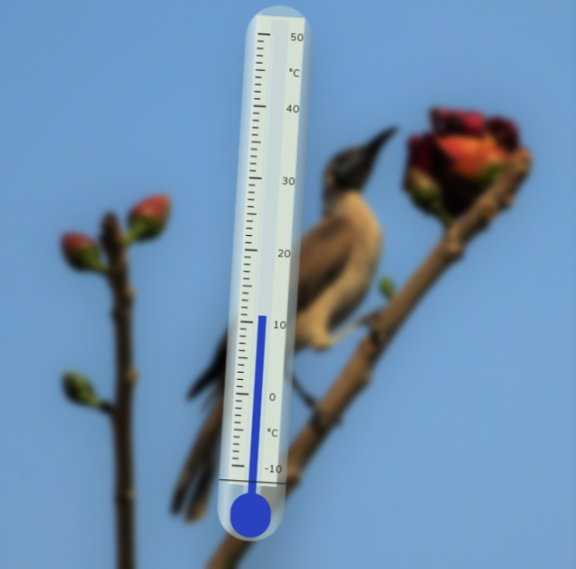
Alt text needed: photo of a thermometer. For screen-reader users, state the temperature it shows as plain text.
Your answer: 11 °C
